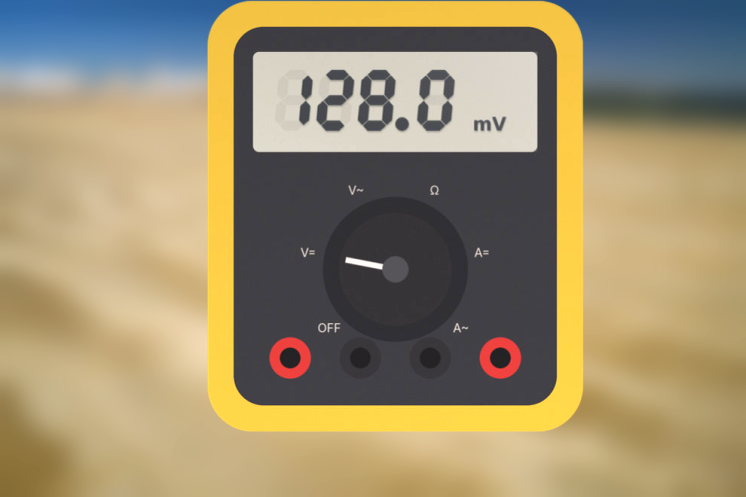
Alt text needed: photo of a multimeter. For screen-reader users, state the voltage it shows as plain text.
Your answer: 128.0 mV
